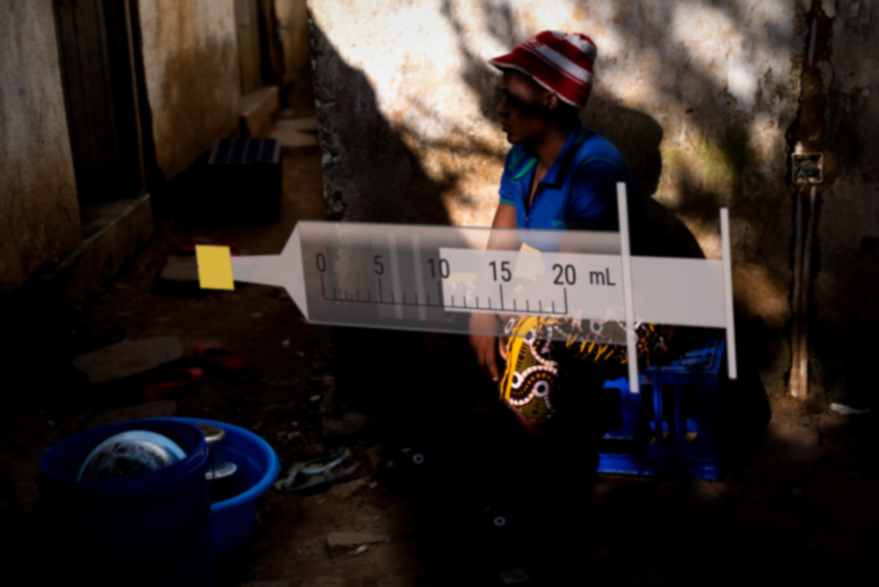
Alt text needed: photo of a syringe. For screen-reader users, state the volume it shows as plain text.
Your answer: 4.5 mL
